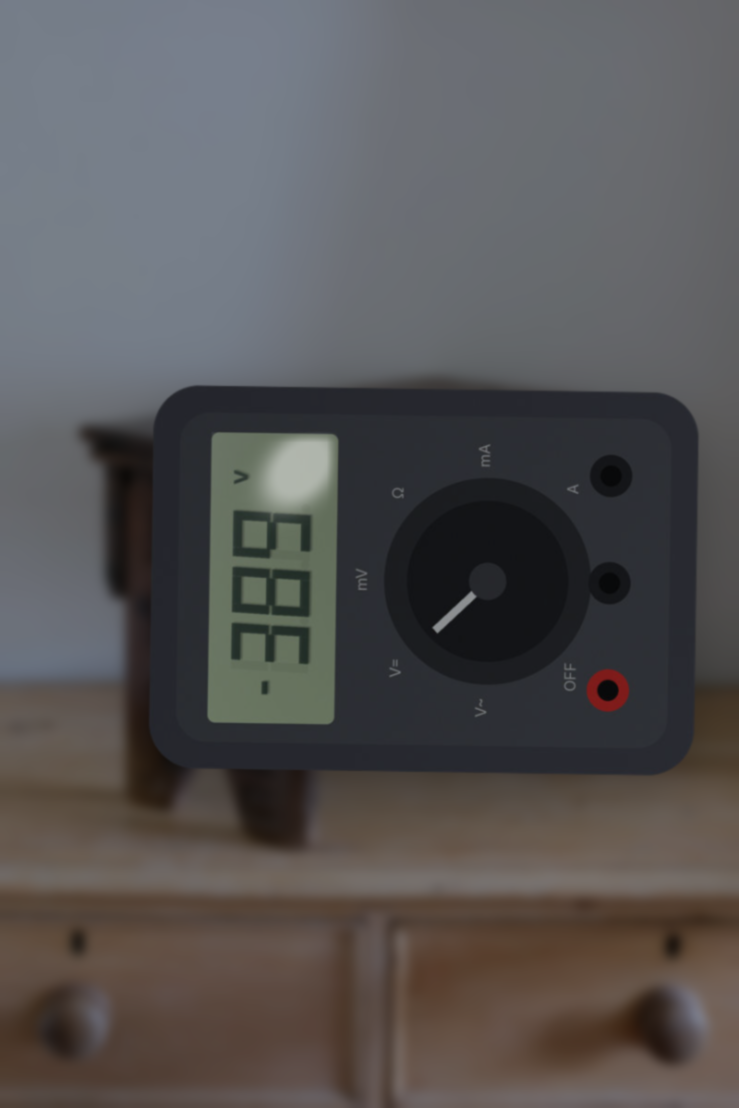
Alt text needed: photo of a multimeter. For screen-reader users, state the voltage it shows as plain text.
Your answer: -389 V
